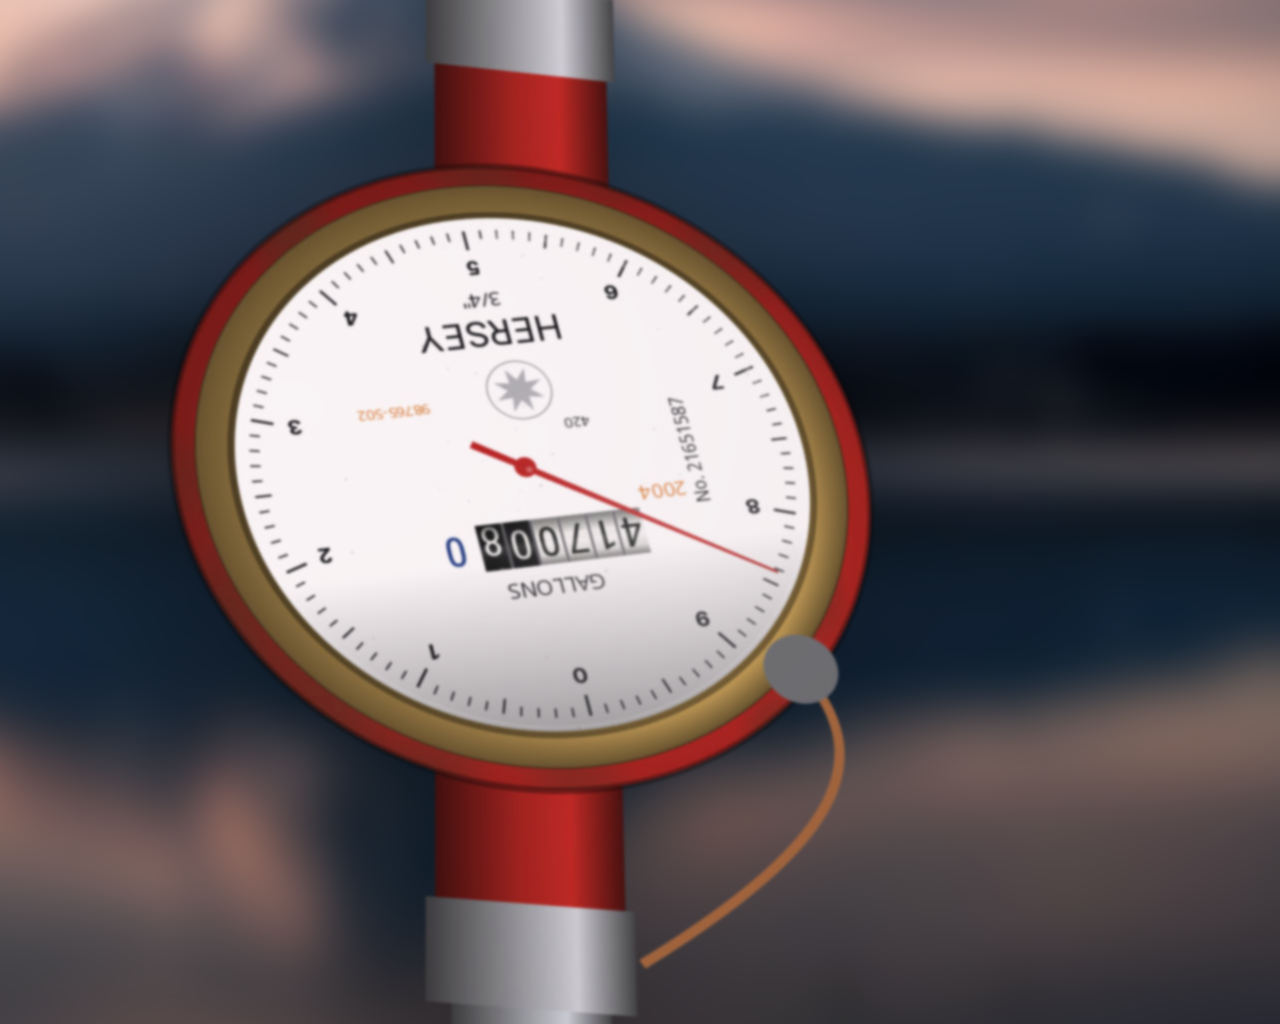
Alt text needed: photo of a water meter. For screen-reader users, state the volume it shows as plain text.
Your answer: 4170078.4 gal
